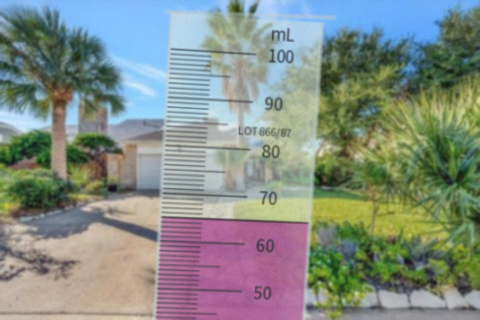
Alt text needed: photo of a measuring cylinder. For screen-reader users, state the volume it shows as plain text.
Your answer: 65 mL
